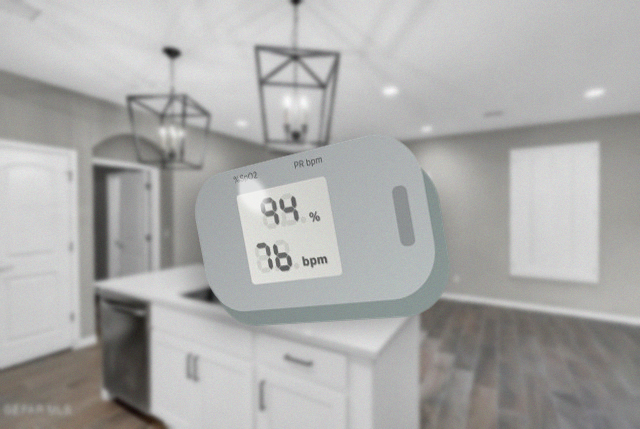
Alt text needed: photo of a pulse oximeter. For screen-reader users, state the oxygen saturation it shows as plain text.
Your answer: 94 %
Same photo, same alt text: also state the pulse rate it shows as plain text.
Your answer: 76 bpm
